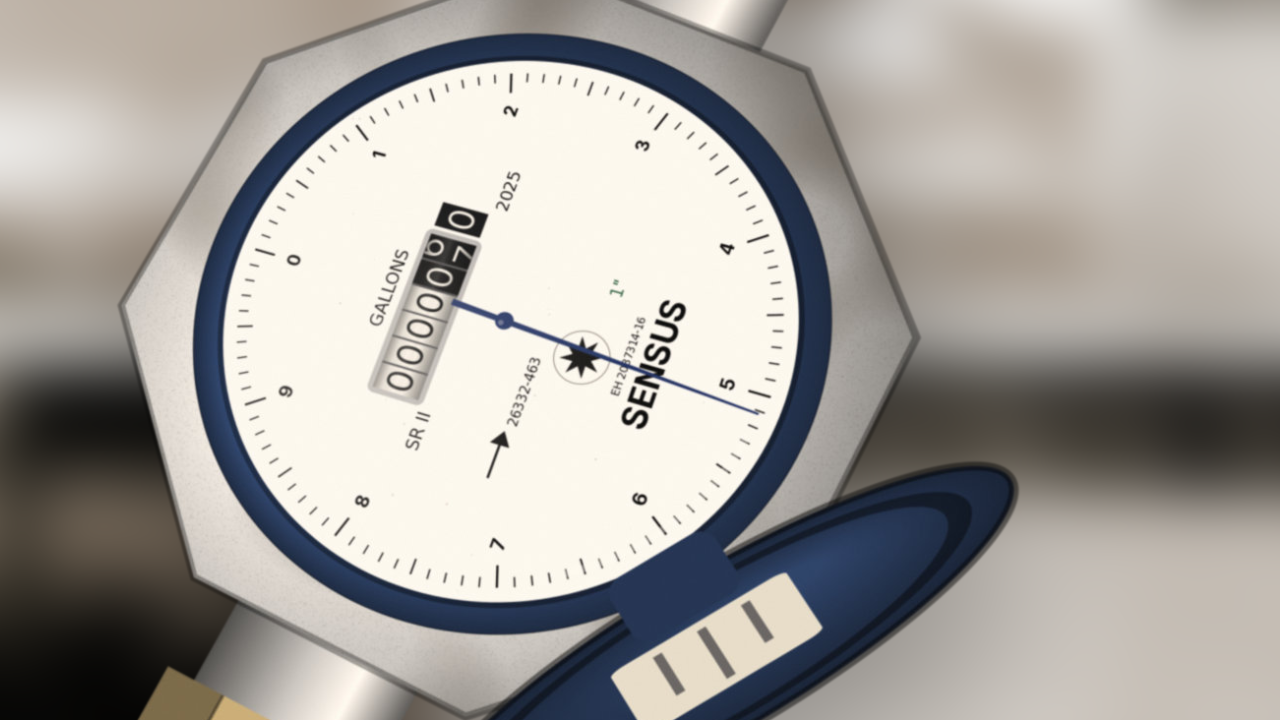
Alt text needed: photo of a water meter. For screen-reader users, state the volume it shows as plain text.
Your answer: 65.1 gal
